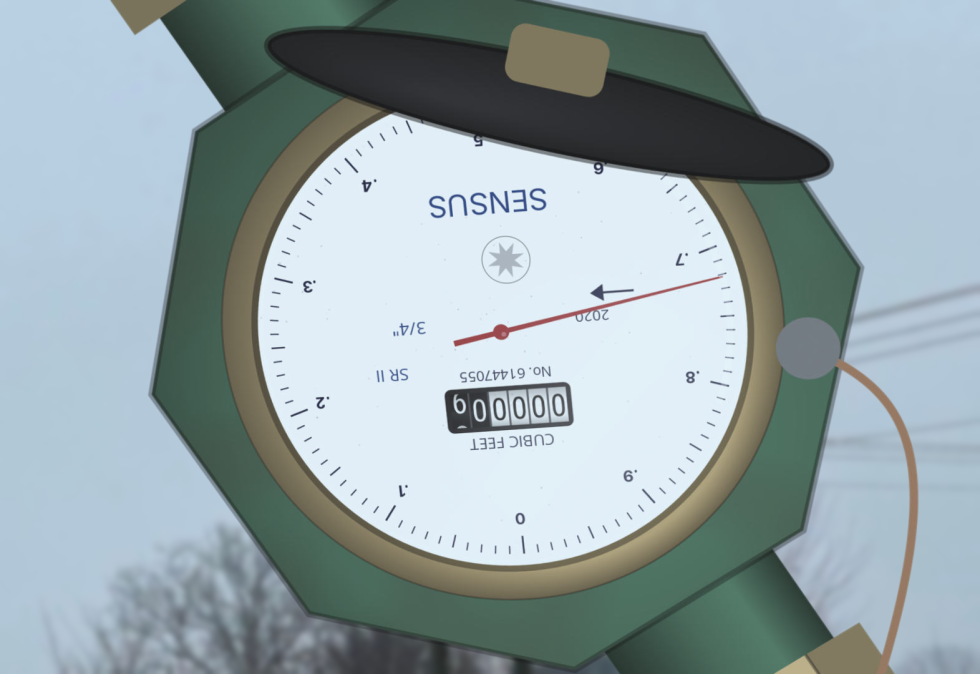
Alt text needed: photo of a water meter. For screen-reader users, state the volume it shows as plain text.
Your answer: 8.72 ft³
